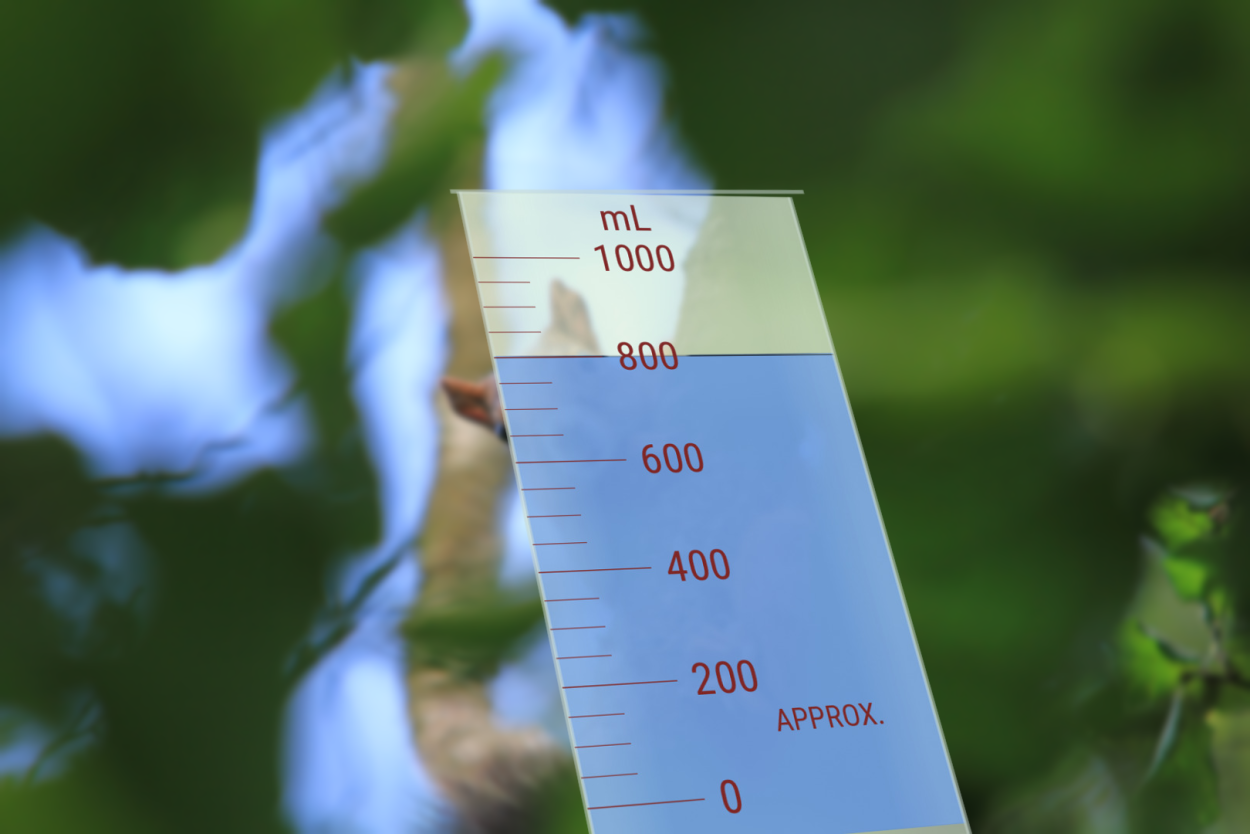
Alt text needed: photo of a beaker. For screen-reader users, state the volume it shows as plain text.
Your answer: 800 mL
